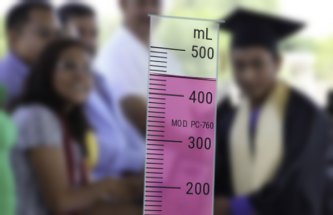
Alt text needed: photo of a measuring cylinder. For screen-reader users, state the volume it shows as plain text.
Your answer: 440 mL
